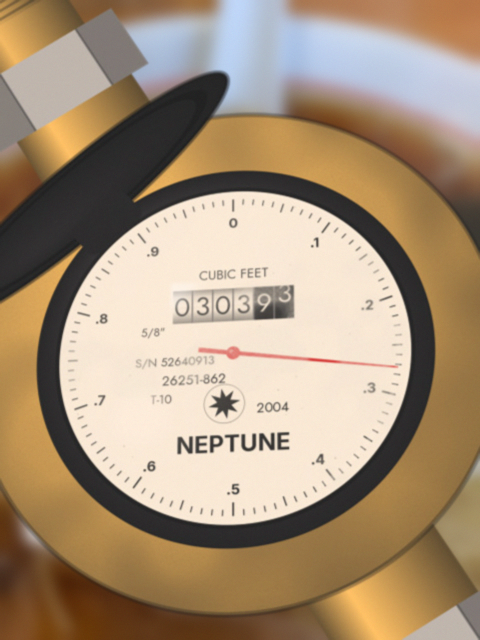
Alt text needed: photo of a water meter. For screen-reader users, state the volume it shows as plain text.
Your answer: 30393.27 ft³
